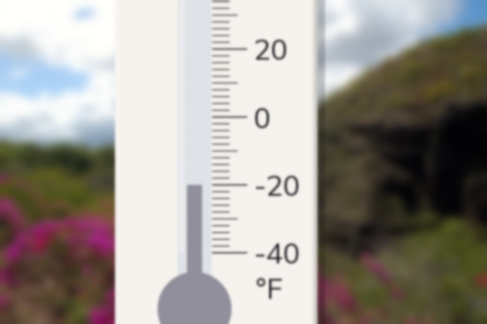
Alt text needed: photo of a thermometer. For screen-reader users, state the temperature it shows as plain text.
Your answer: -20 °F
